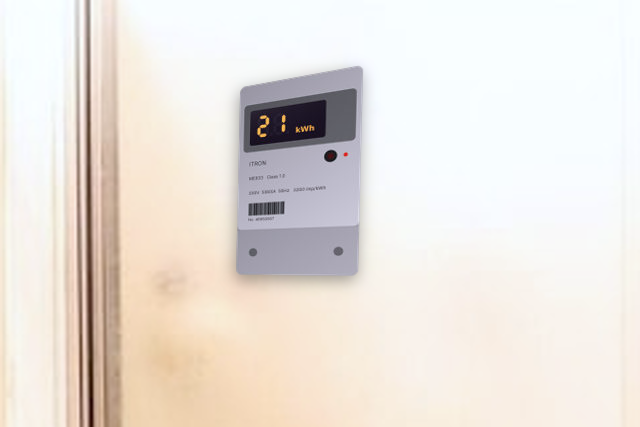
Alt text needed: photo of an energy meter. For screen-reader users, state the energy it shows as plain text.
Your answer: 21 kWh
